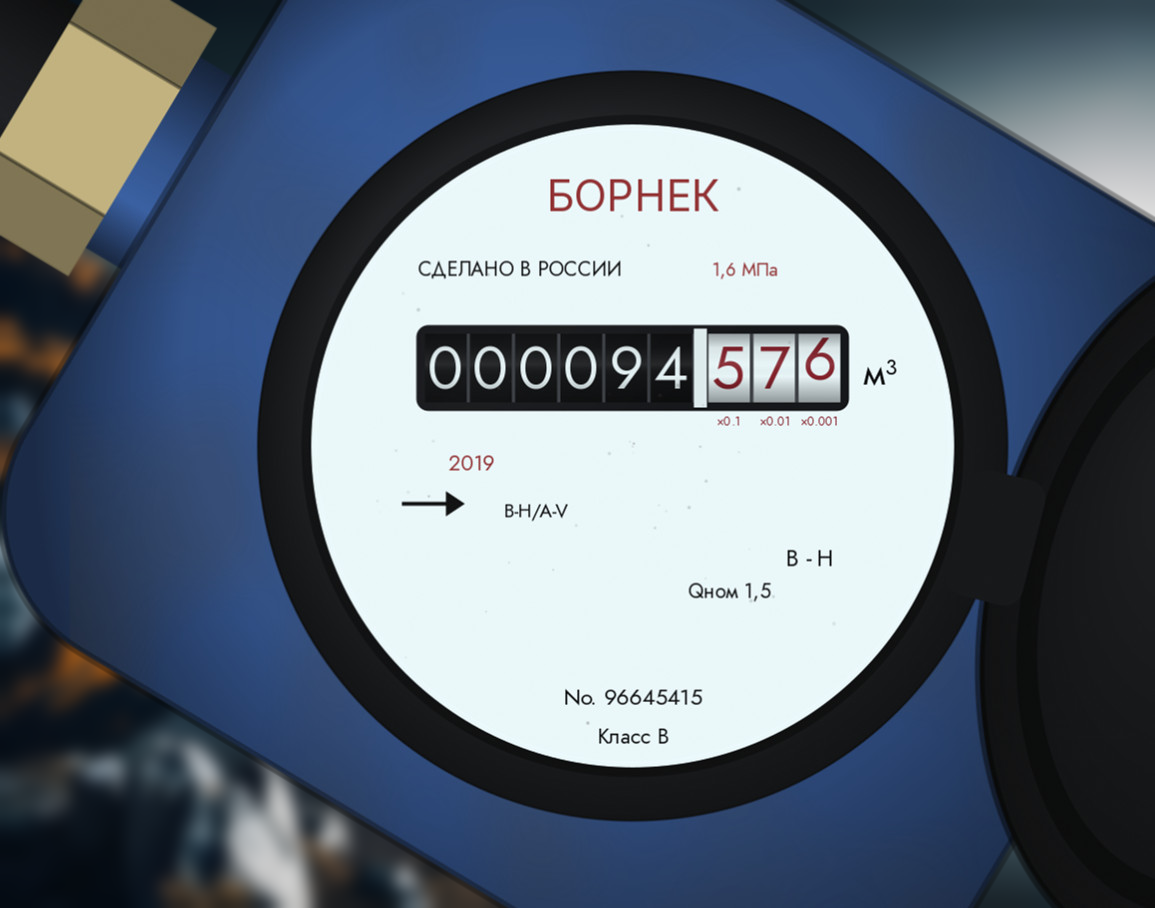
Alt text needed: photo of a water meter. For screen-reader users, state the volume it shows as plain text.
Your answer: 94.576 m³
